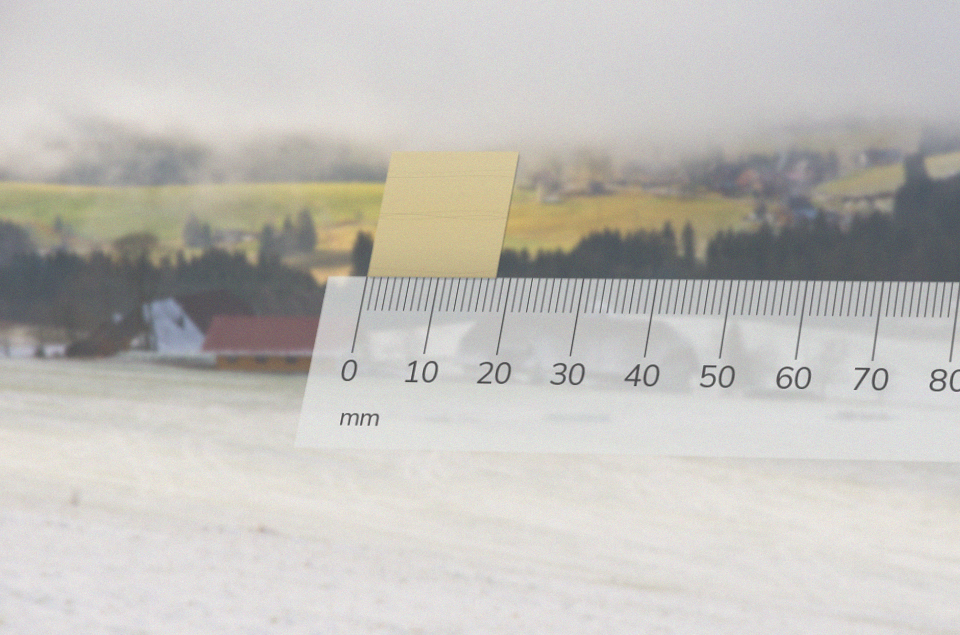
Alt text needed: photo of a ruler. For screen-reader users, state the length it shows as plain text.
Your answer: 18 mm
